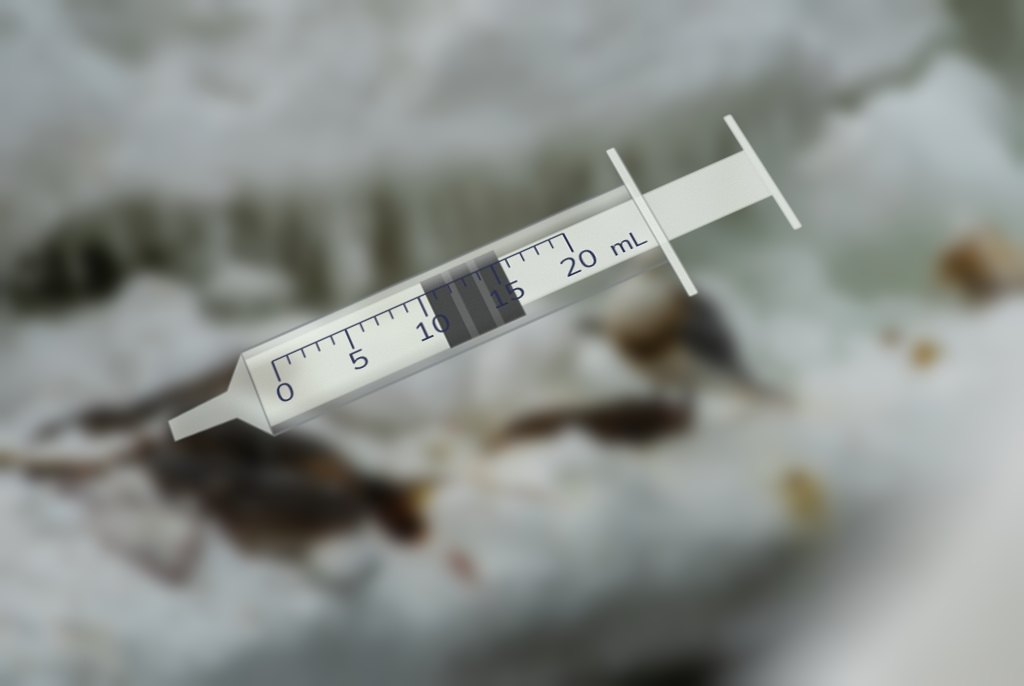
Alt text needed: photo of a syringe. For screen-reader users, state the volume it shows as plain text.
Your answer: 10.5 mL
